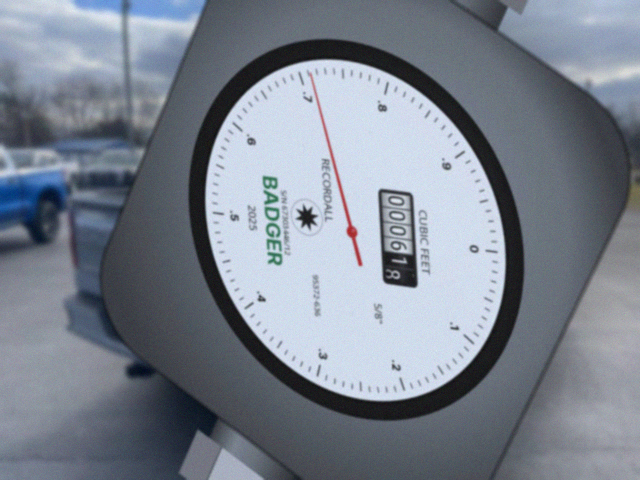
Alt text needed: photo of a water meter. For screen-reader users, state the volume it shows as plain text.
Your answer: 617.71 ft³
